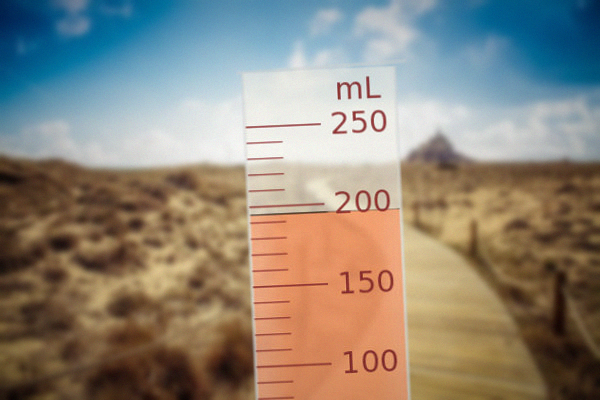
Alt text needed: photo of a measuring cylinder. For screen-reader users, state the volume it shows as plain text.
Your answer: 195 mL
